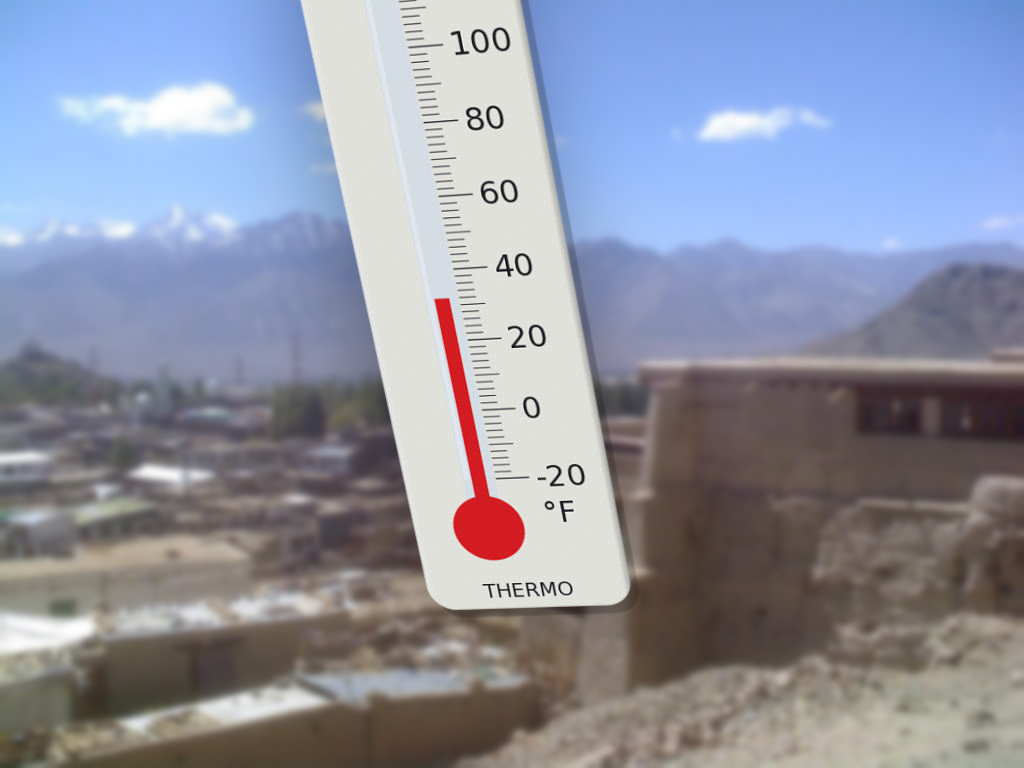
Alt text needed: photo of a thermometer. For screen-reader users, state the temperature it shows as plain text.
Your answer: 32 °F
